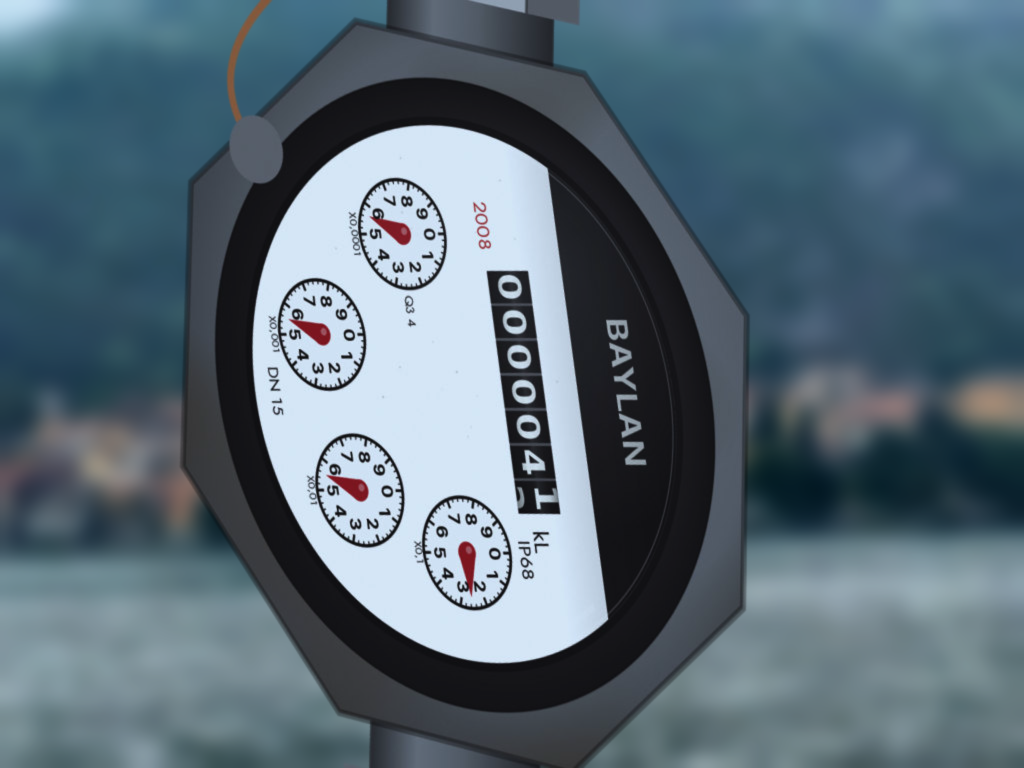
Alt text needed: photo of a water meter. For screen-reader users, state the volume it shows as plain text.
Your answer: 41.2555 kL
